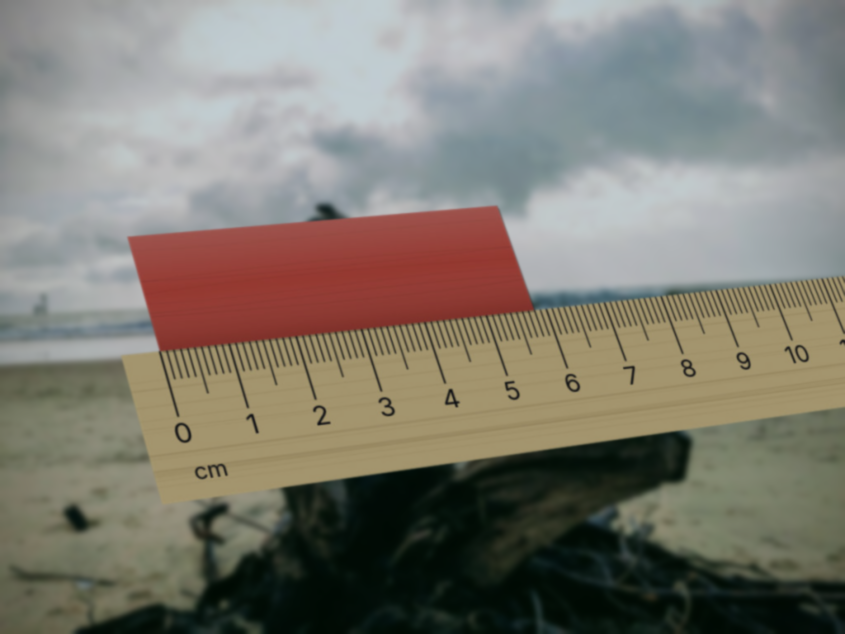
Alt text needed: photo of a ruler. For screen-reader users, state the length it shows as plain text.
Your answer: 5.8 cm
